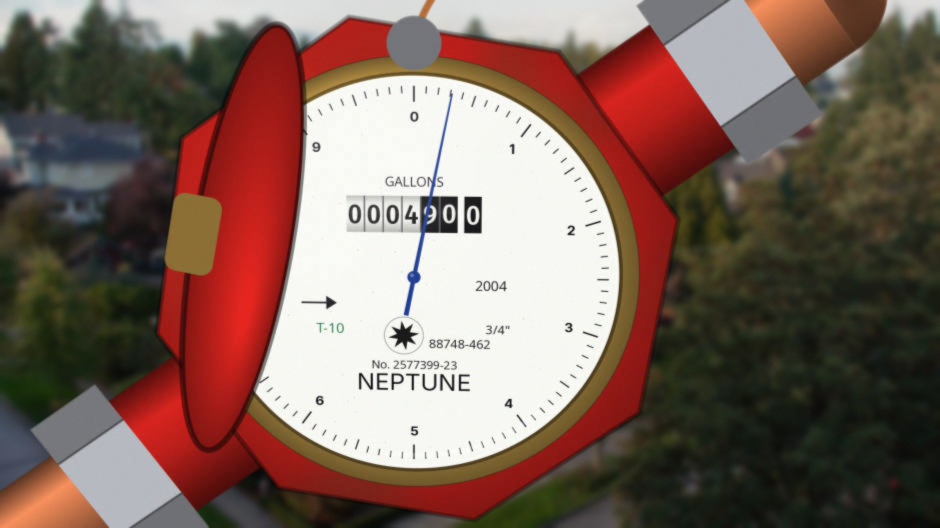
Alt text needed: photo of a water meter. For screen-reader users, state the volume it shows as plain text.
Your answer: 4900.3 gal
